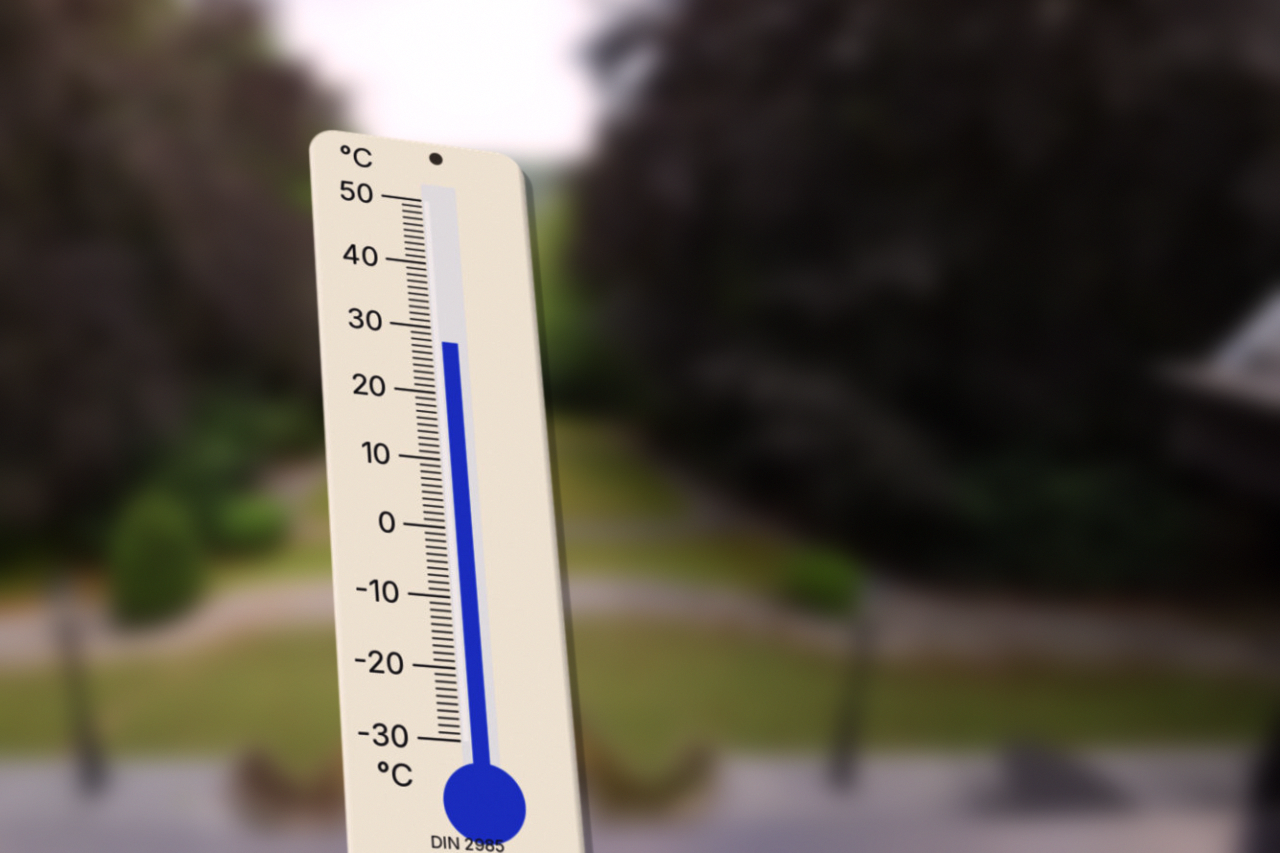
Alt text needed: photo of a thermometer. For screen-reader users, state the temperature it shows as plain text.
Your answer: 28 °C
